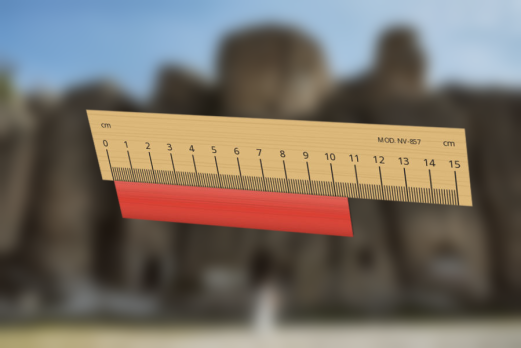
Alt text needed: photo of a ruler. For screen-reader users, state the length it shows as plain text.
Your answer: 10.5 cm
